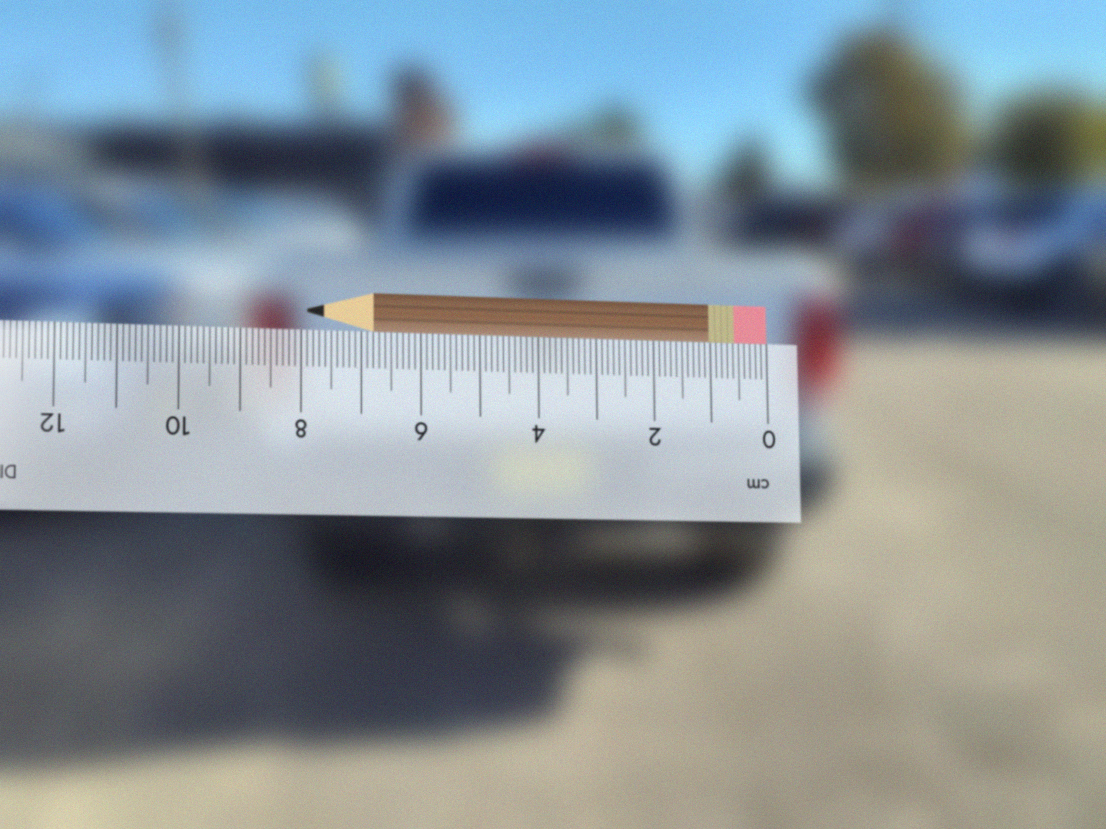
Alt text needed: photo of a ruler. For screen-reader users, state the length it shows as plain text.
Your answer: 7.9 cm
